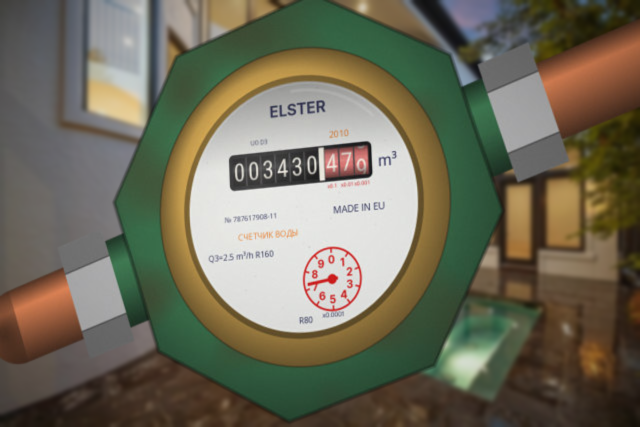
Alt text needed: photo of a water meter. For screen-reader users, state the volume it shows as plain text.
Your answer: 3430.4787 m³
